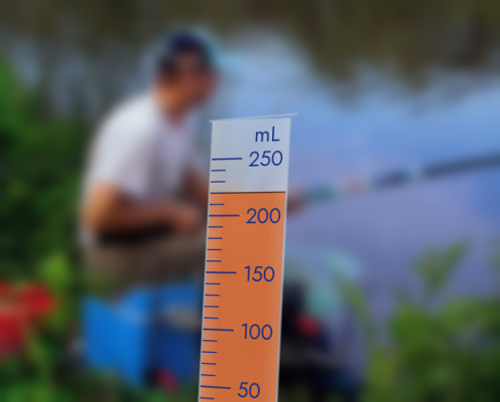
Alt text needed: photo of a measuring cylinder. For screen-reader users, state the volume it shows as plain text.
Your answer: 220 mL
